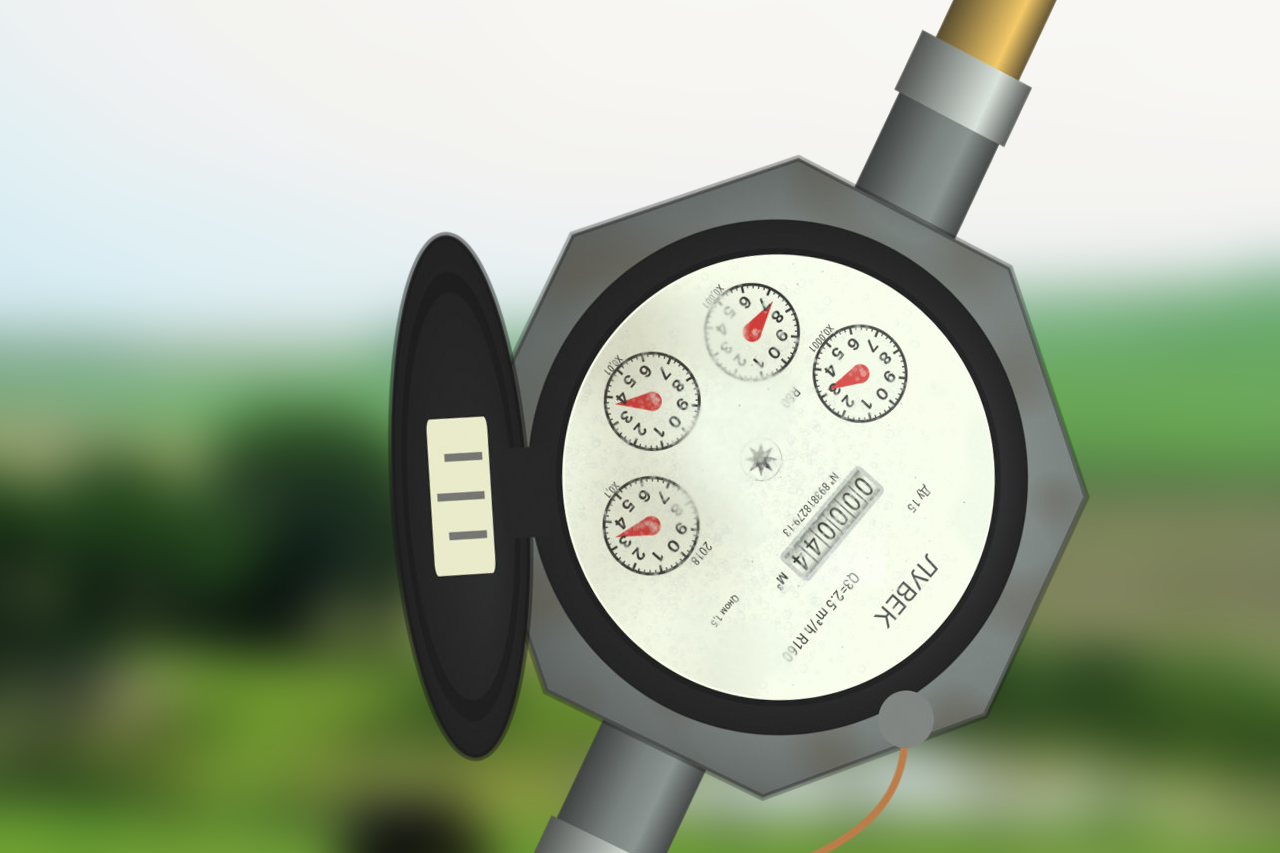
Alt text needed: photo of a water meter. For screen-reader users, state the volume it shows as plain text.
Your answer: 44.3373 m³
